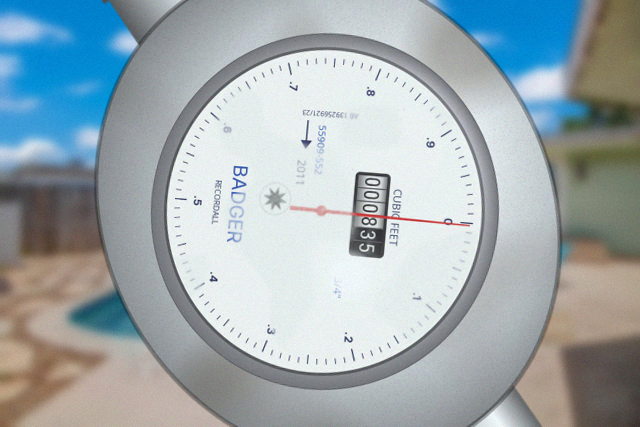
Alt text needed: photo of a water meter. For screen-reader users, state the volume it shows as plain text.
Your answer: 835.00 ft³
